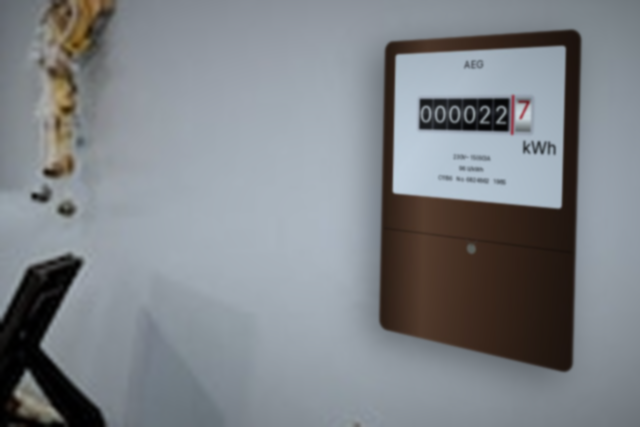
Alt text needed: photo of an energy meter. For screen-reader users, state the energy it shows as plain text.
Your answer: 22.7 kWh
